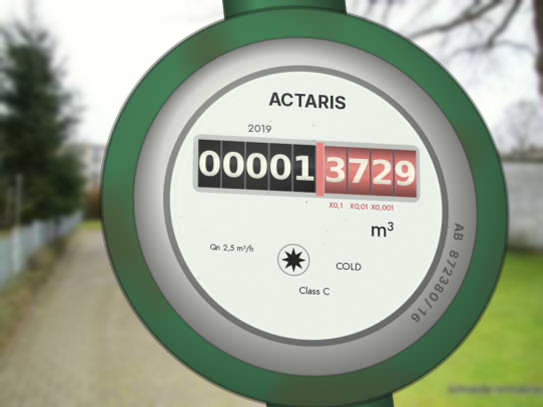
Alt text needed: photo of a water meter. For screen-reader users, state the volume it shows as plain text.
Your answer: 1.3729 m³
